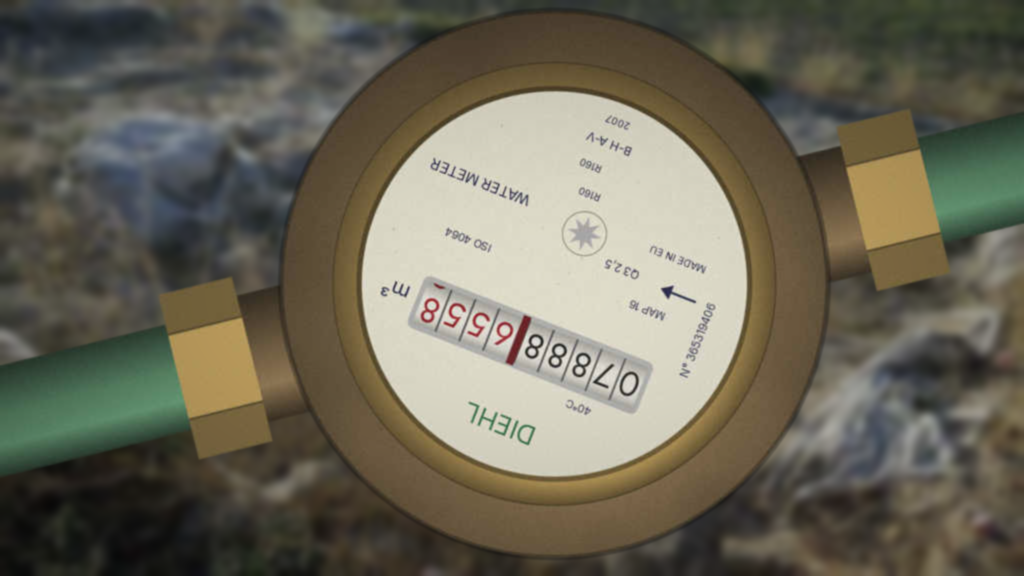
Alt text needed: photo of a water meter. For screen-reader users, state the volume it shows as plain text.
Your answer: 7888.6558 m³
